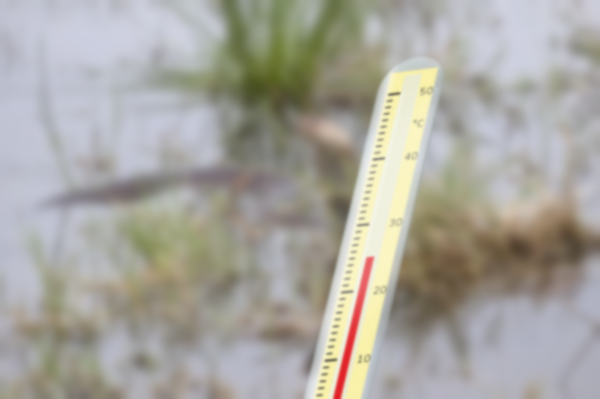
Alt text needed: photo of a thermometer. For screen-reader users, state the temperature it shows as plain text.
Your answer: 25 °C
